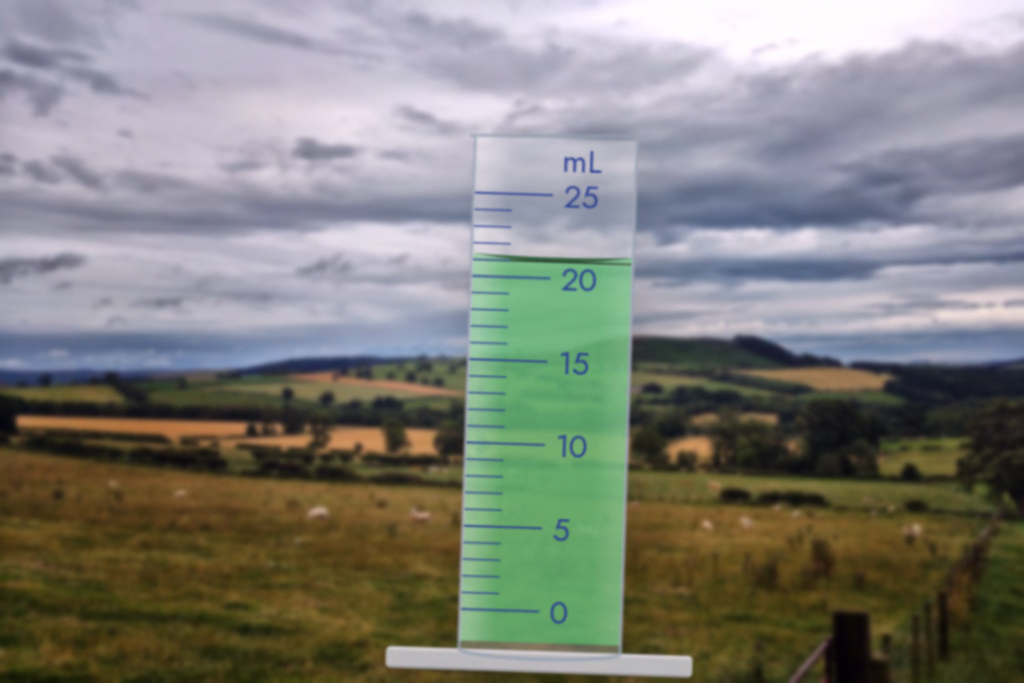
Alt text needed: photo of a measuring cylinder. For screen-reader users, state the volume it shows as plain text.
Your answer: 21 mL
